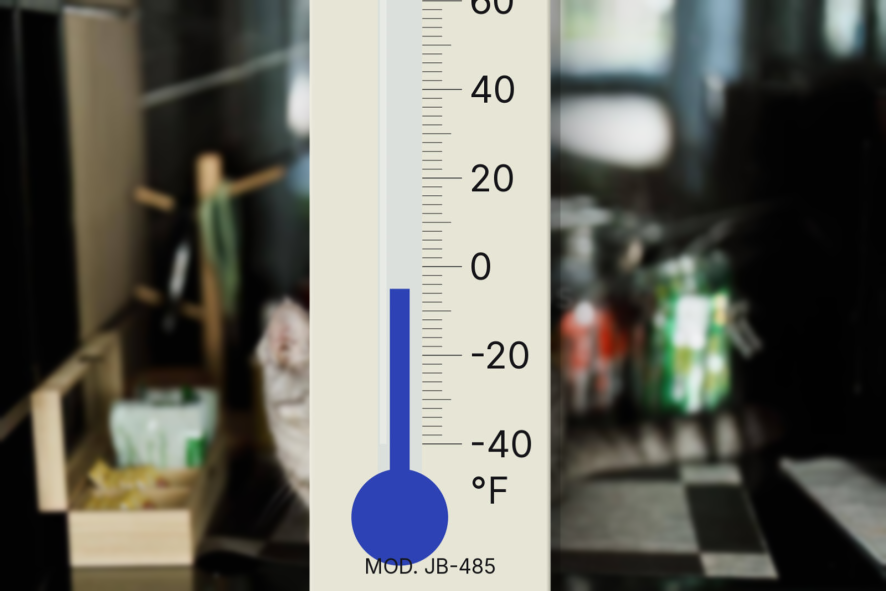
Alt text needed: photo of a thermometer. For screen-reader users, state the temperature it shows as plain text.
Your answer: -5 °F
